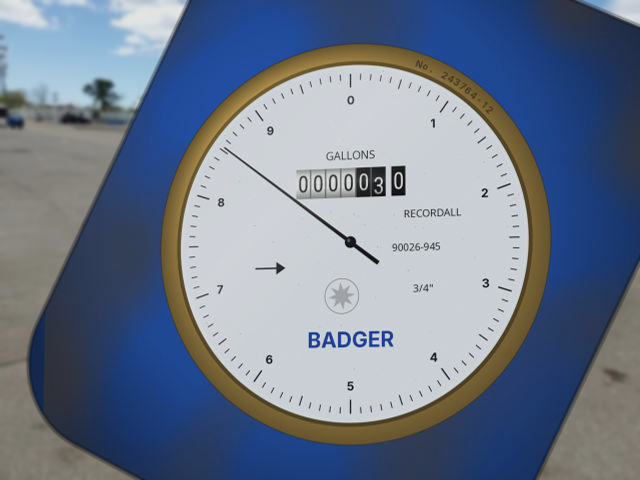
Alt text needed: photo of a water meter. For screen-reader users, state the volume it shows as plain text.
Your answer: 28.5 gal
